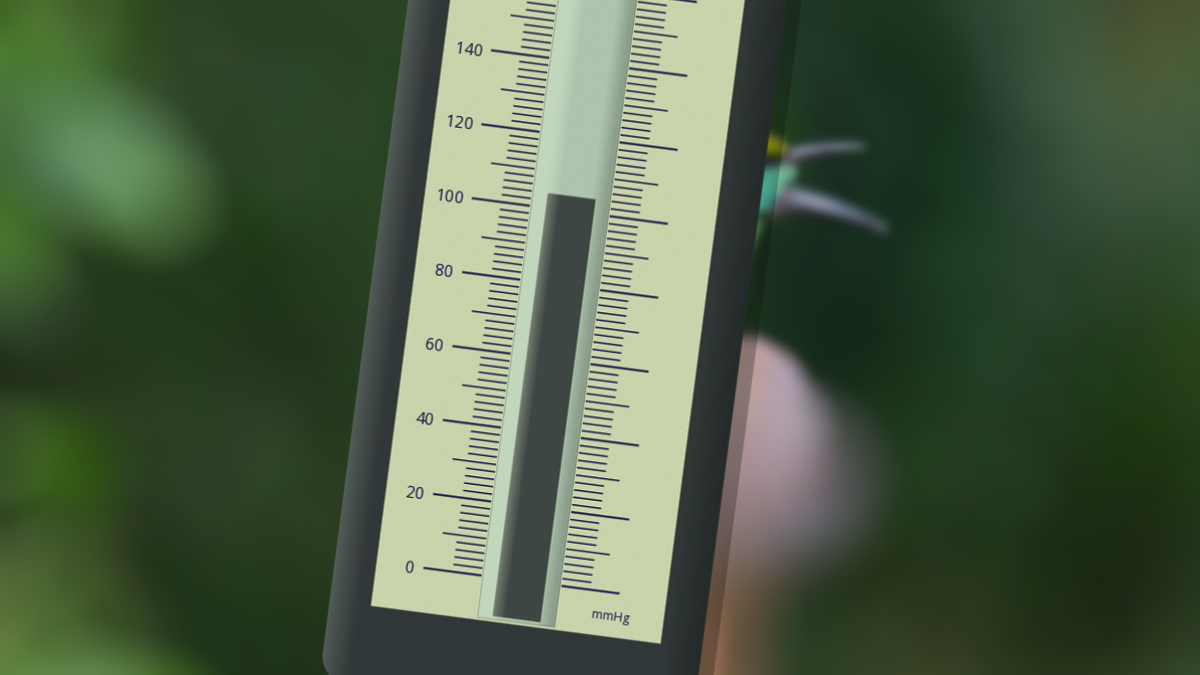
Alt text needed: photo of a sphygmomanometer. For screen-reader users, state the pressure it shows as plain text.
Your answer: 104 mmHg
